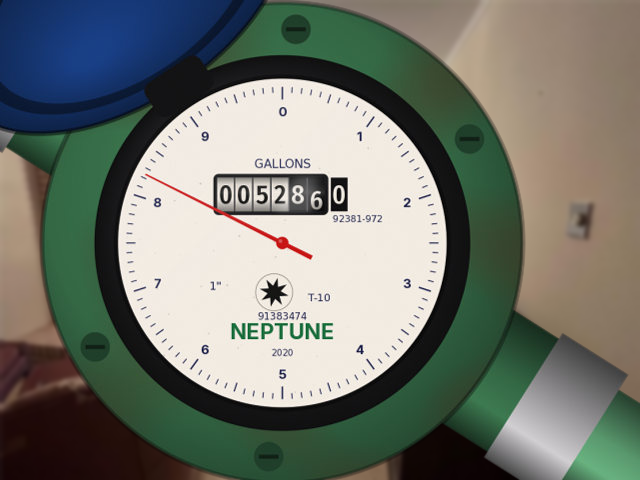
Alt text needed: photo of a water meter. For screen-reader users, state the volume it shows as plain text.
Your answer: 52858.2 gal
